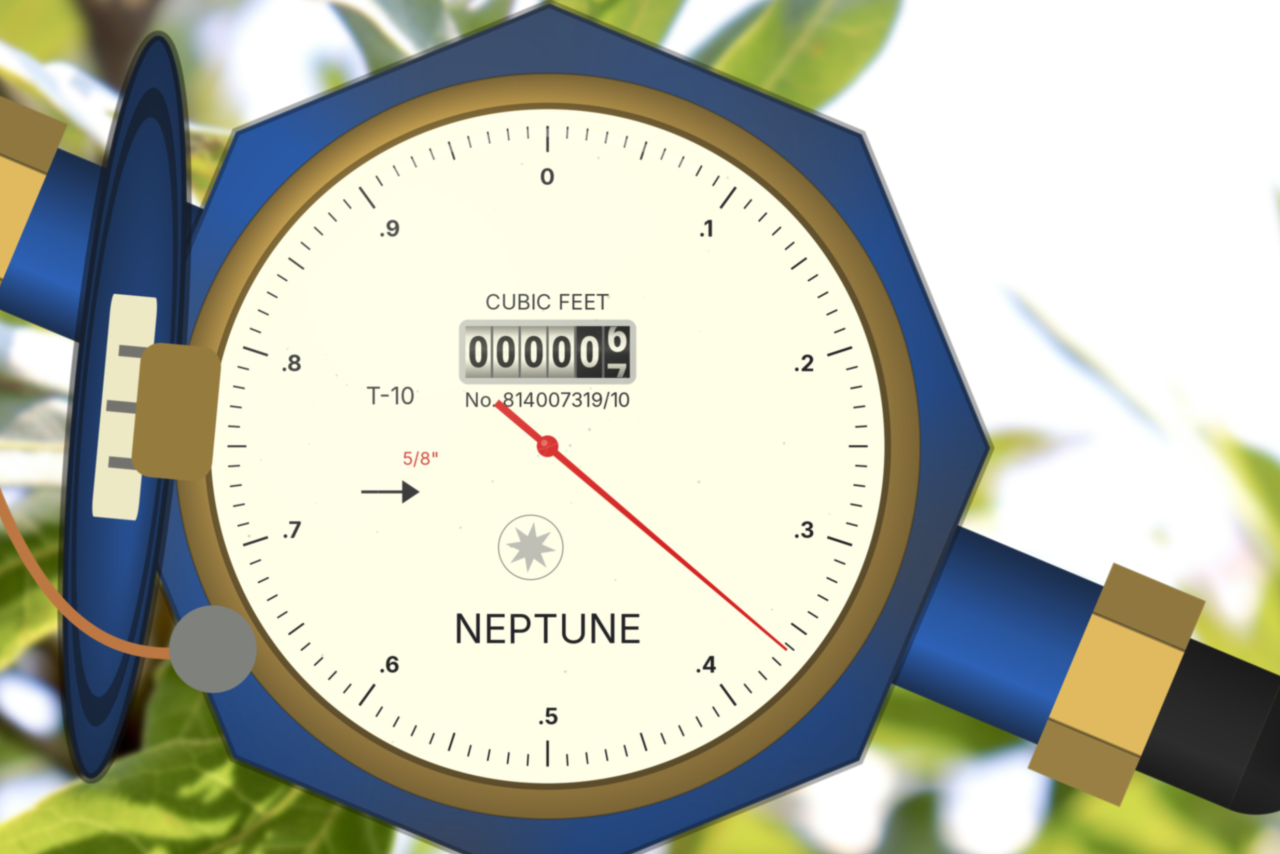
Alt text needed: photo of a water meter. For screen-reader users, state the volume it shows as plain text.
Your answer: 6.36 ft³
